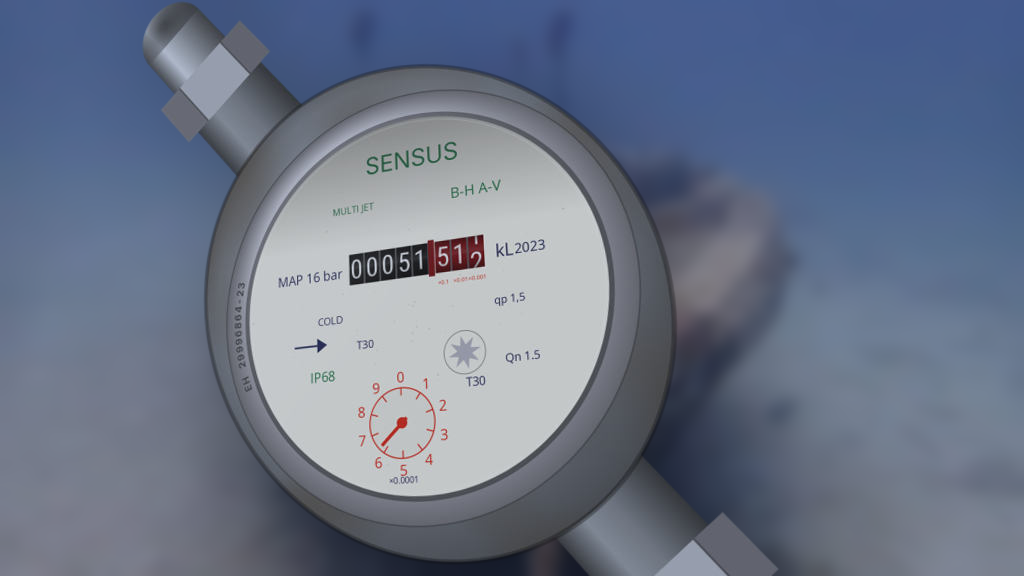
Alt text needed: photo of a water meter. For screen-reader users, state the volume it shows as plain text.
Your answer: 51.5116 kL
